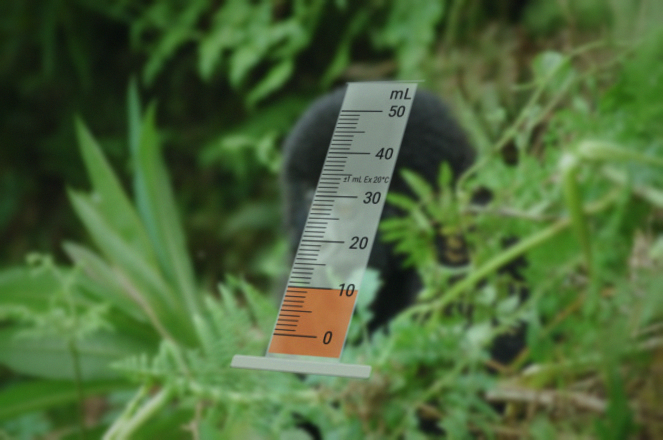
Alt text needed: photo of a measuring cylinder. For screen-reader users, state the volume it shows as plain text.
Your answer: 10 mL
